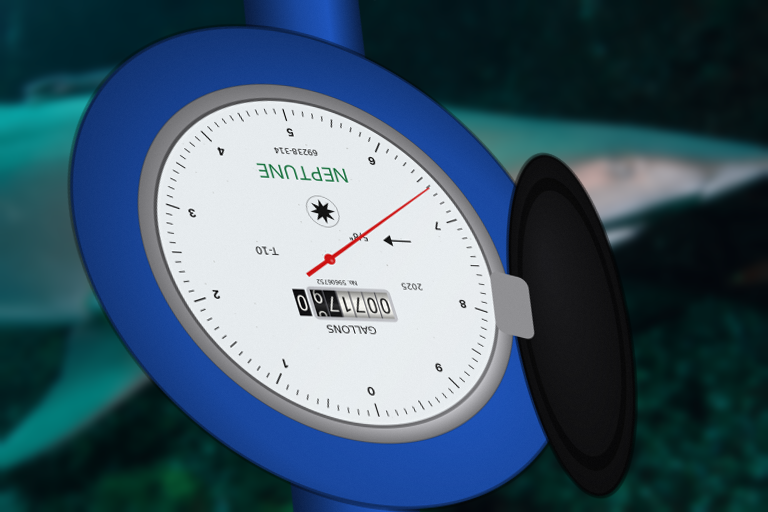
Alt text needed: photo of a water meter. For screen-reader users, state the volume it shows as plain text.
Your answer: 71786.6 gal
